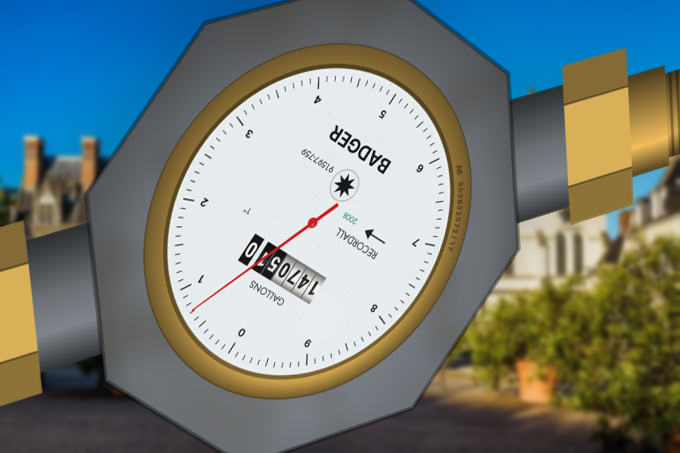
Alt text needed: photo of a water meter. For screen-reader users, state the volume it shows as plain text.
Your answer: 1470510.7 gal
